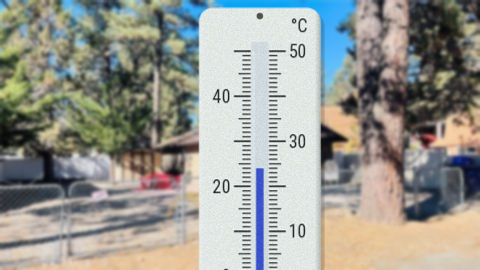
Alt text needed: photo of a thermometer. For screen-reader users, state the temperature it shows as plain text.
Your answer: 24 °C
